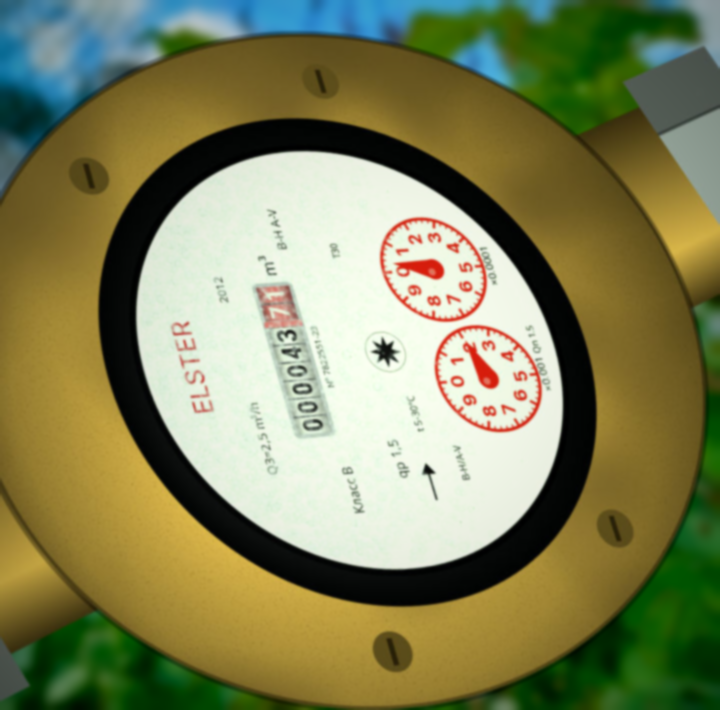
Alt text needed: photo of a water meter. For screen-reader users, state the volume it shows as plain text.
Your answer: 43.7120 m³
